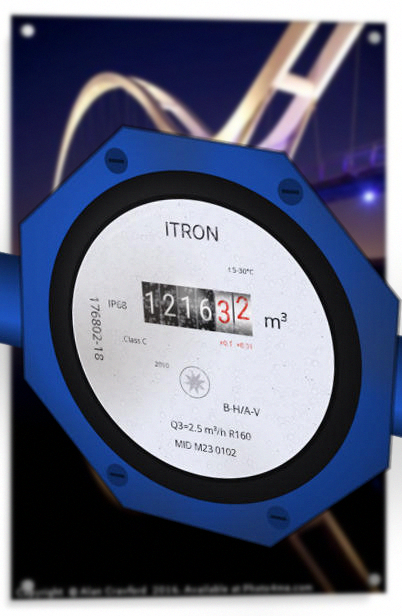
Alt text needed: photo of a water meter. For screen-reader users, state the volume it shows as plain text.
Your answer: 1216.32 m³
